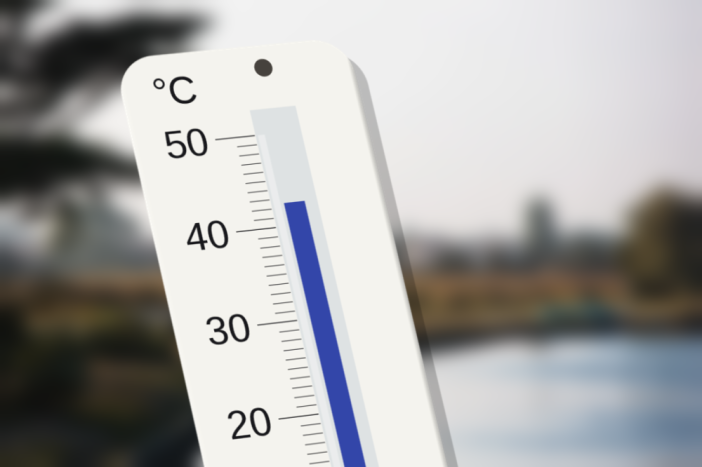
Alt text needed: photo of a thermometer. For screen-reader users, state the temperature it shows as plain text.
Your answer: 42.5 °C
